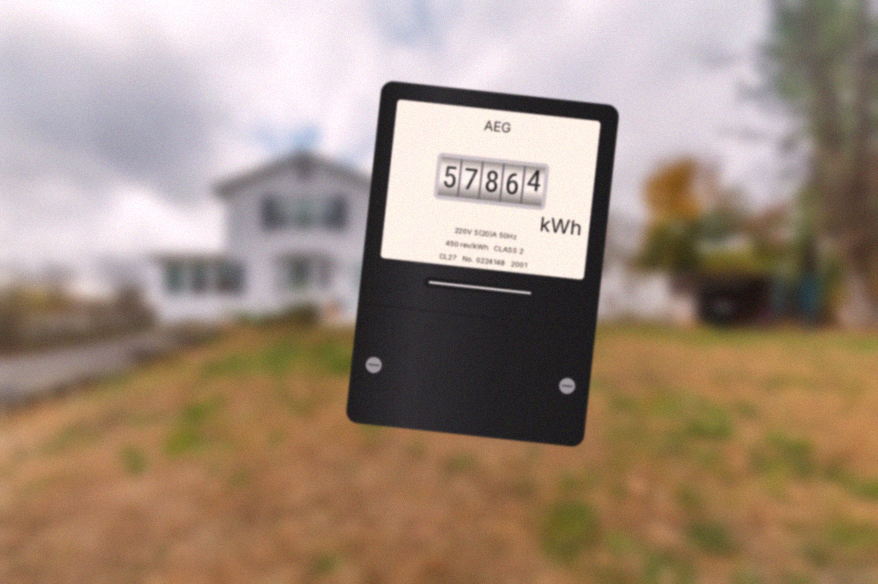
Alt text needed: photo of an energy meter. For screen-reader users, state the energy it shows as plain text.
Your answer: 57864 kWh
